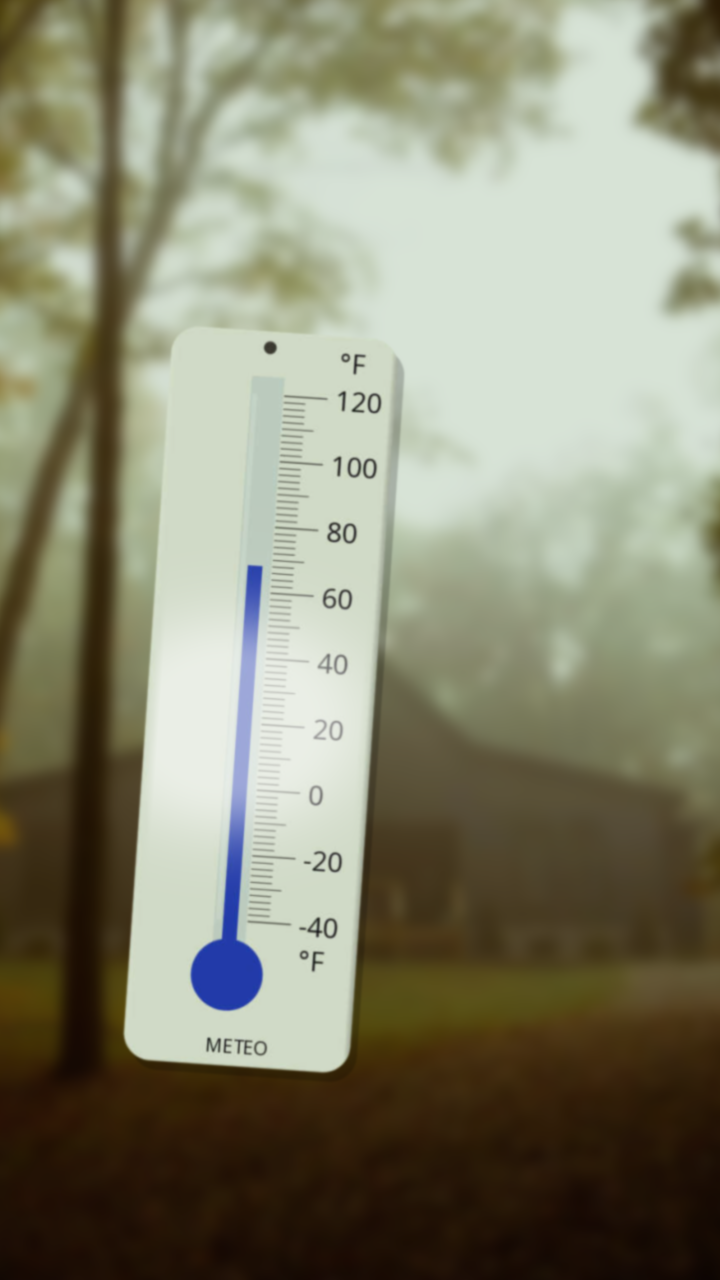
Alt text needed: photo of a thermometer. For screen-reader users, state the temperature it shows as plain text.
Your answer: 68 °F
